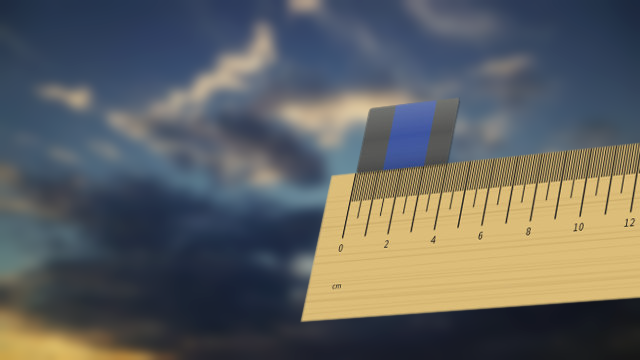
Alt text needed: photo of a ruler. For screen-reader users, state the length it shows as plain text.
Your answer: 4 cm
